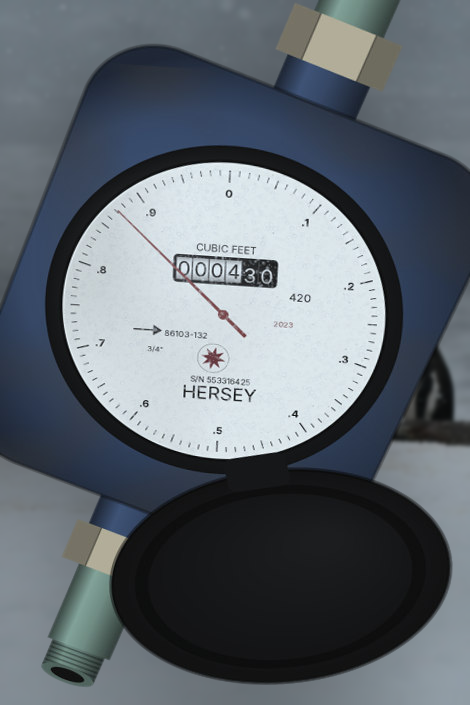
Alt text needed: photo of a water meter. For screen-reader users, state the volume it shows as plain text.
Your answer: 429.87 ft³
